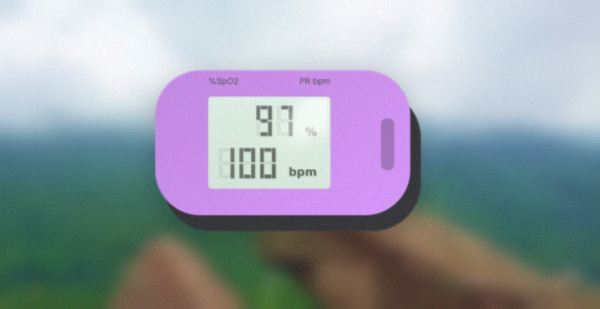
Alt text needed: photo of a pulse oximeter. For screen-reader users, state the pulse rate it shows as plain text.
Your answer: 100 bpm
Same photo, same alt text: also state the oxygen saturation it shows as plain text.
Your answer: 97 %
